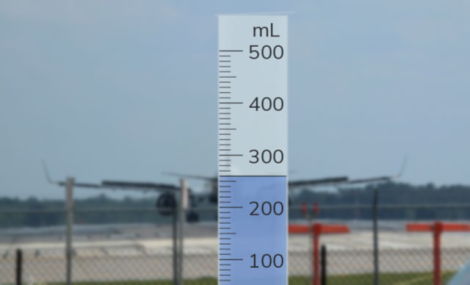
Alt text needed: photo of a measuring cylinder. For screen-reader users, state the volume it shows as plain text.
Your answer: 260 mL
